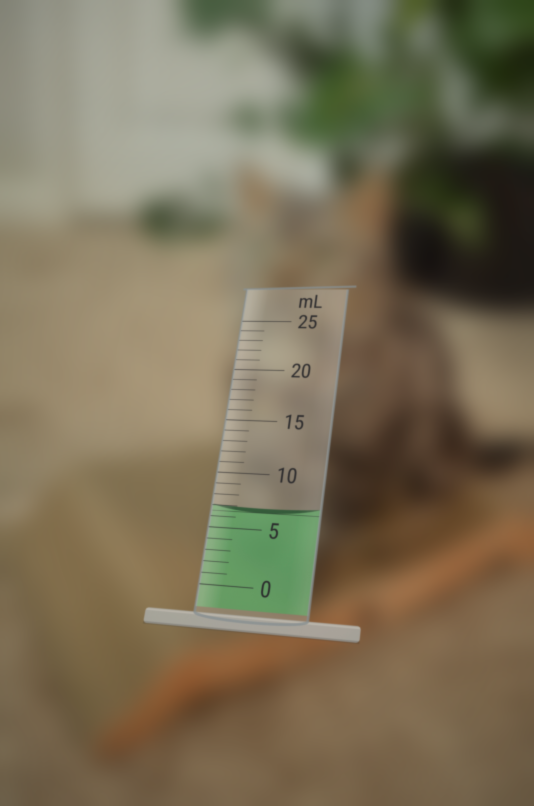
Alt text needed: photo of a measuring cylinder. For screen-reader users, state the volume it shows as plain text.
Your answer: 6.5 mL
